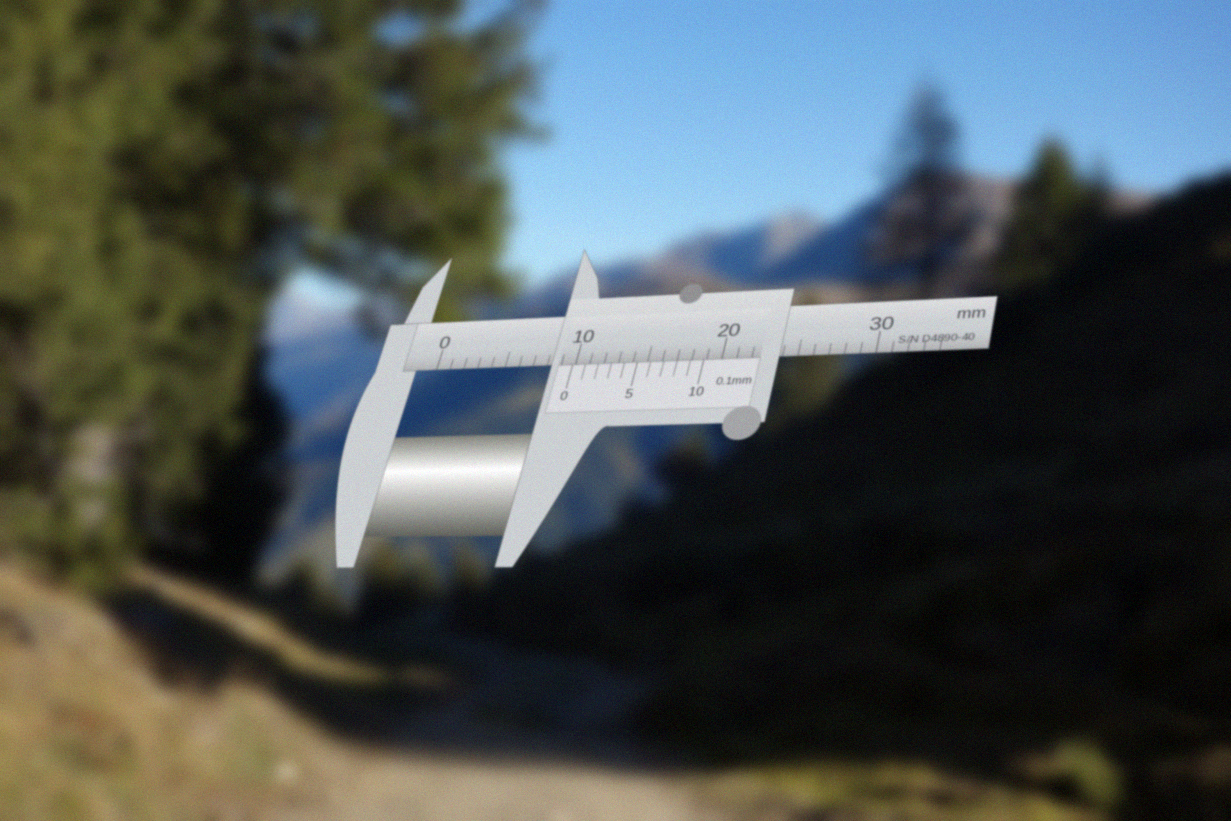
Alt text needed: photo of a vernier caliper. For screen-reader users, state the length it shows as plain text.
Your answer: 9.8 mm
